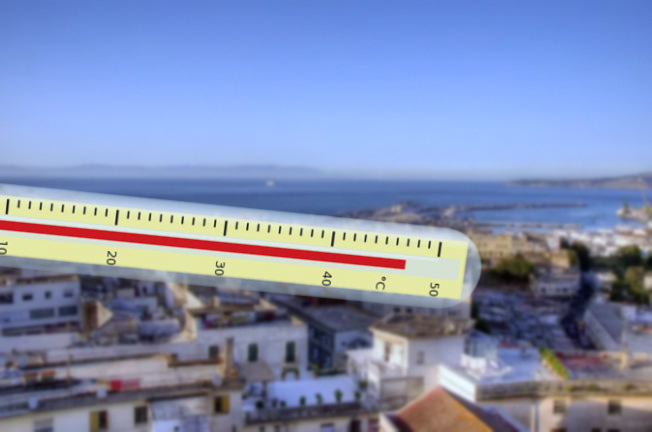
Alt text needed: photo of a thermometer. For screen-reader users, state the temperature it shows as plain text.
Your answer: 47 °C
